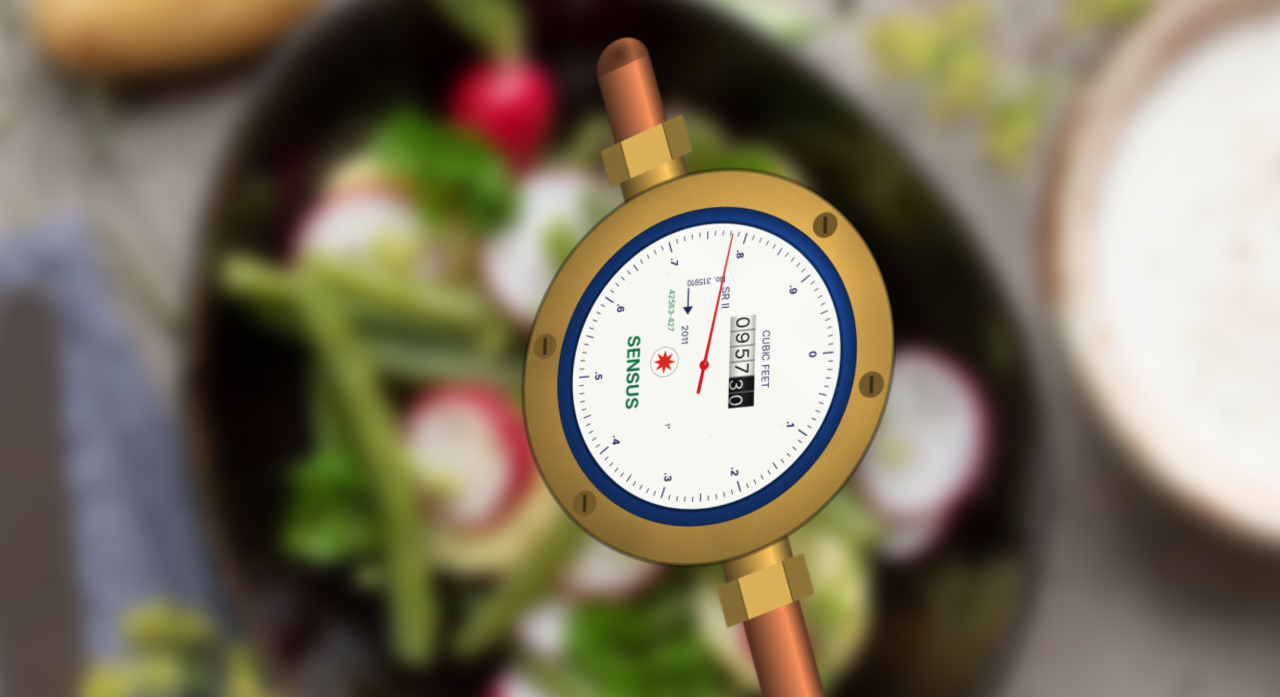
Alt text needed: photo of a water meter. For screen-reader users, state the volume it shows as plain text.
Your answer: 95729.78 ft³
